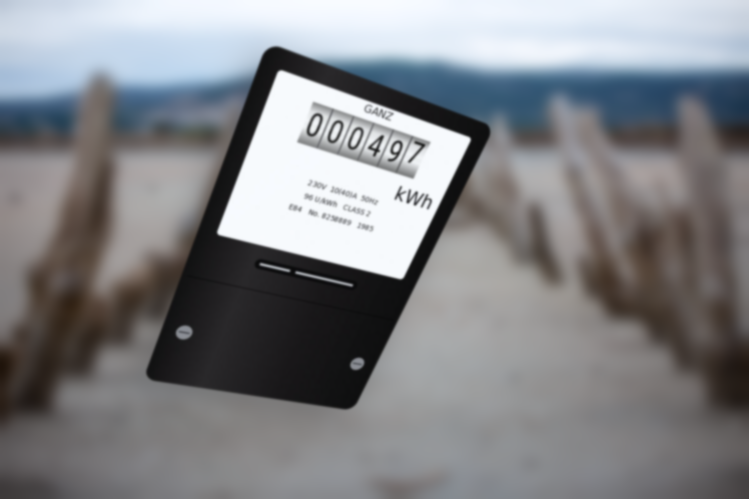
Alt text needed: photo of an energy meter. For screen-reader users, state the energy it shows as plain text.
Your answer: 497 kWh
